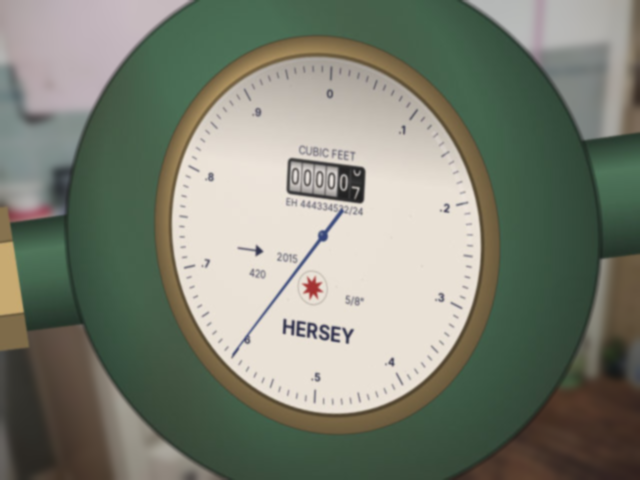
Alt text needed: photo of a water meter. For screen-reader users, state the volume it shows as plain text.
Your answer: 6.60 ft³
